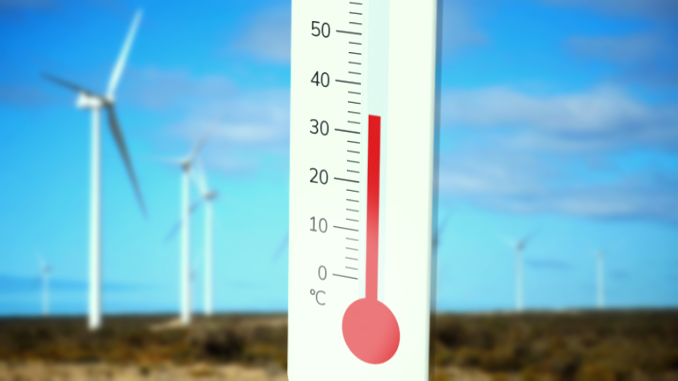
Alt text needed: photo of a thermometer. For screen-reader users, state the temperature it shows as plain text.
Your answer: 34 °C
